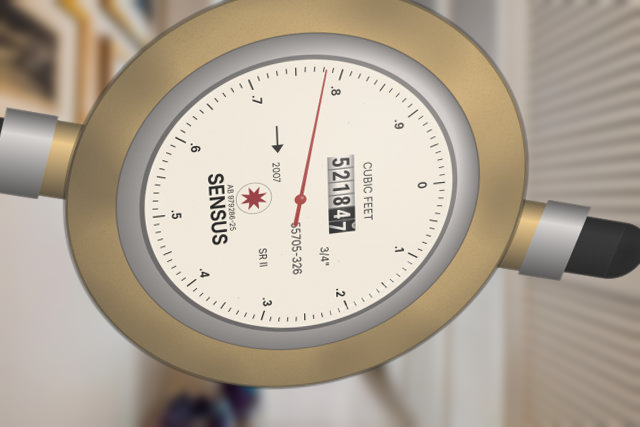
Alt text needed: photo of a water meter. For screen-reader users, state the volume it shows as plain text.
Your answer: 521846.78 ft³
